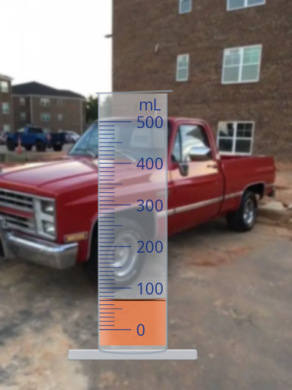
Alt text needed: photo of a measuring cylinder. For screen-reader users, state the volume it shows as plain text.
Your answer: 70 mL
